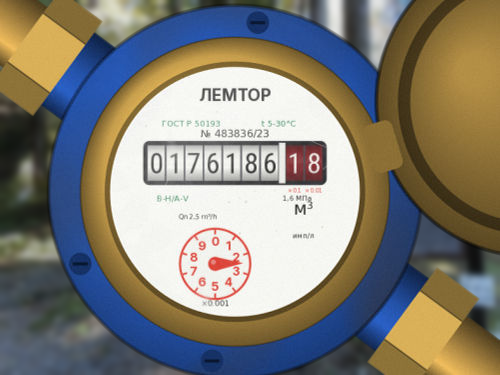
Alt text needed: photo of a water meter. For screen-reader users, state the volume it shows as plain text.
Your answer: 176186.182 m³
